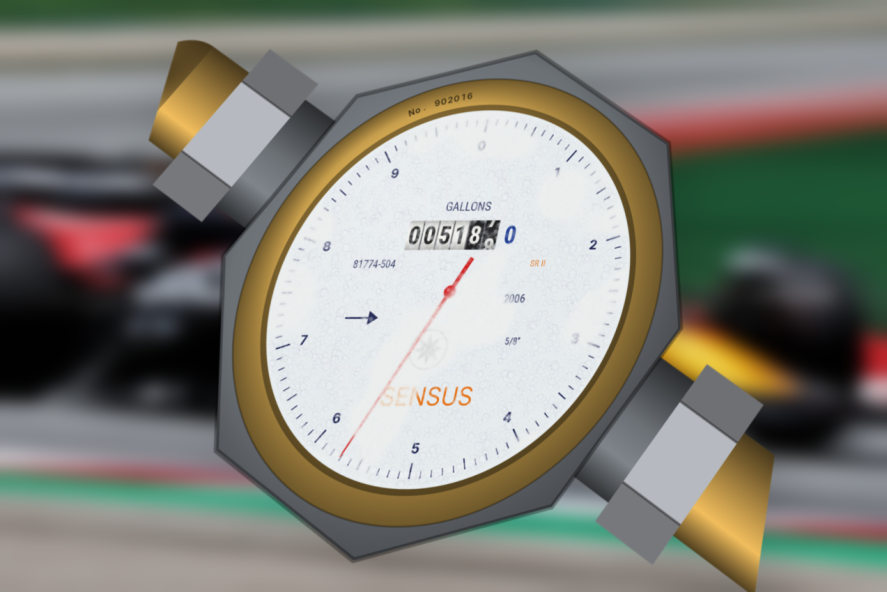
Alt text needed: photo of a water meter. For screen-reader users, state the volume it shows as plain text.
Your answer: 51875.7 gal
